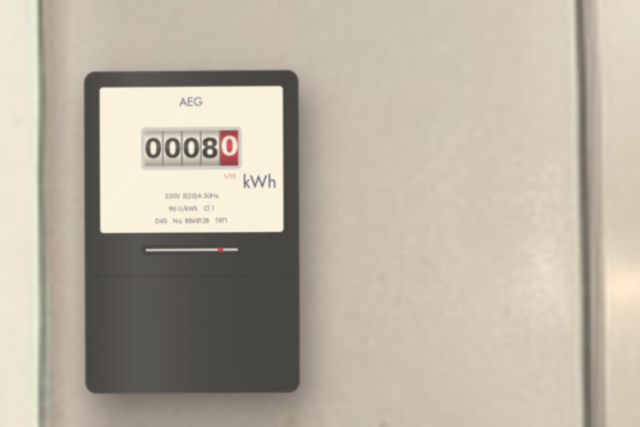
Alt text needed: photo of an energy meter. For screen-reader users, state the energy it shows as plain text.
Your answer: 8.0 kWh
